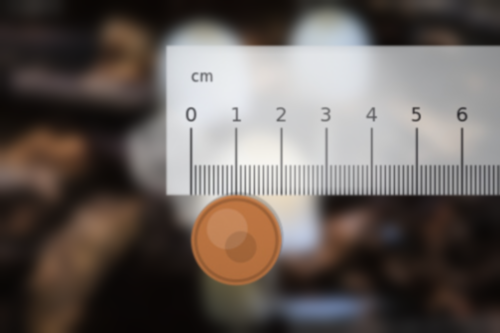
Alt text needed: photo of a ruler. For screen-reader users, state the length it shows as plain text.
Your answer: 2 cm
